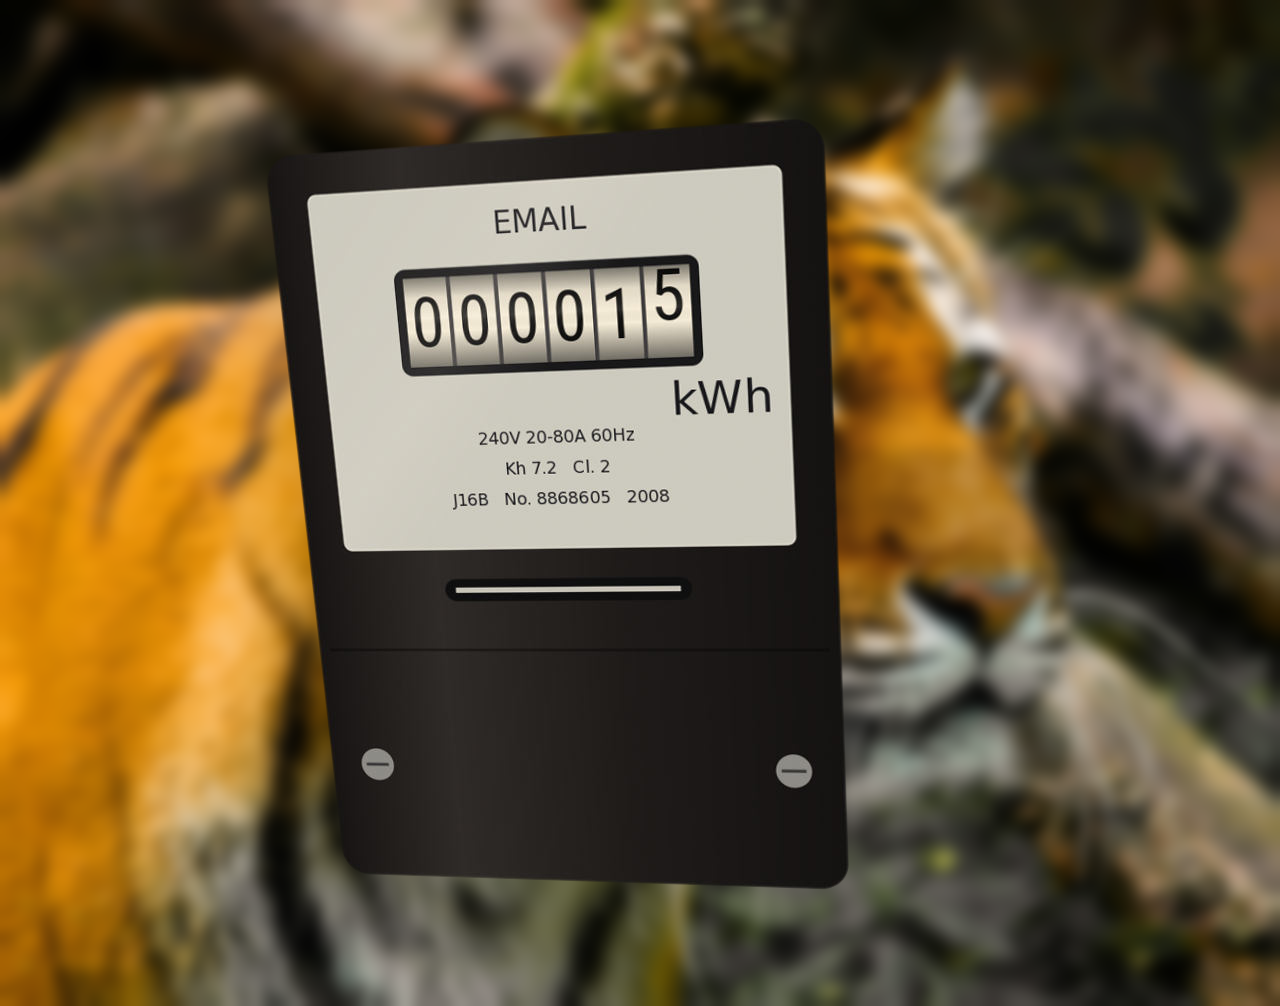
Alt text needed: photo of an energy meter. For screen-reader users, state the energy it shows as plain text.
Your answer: 15 kWh
